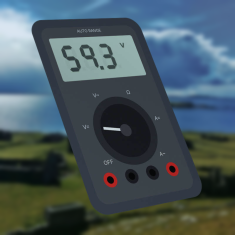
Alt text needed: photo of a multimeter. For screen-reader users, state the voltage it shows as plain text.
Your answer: 59.3 V
